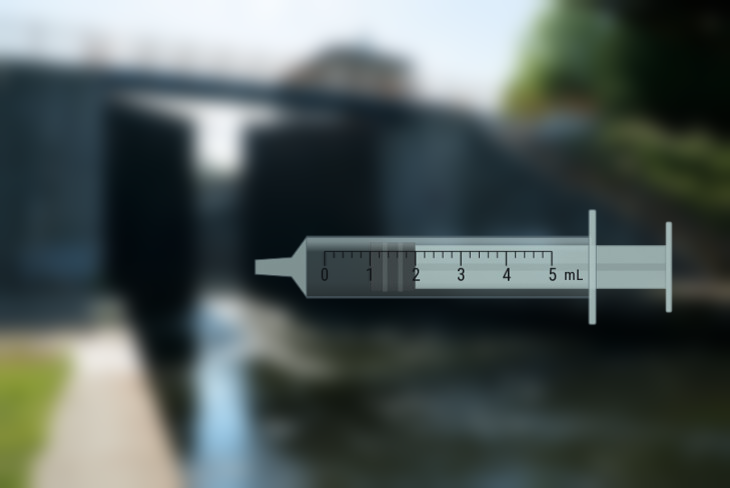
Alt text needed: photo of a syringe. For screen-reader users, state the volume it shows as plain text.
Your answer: 1 mL
